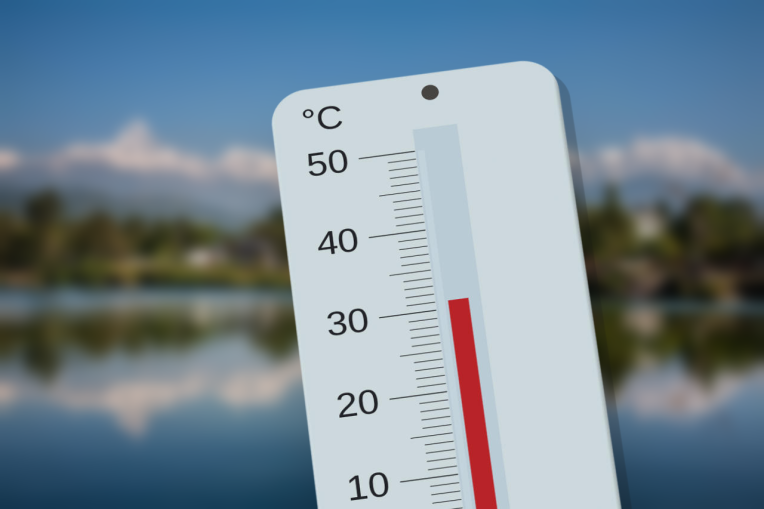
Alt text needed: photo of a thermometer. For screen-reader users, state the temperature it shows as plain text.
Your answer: 31 °C
